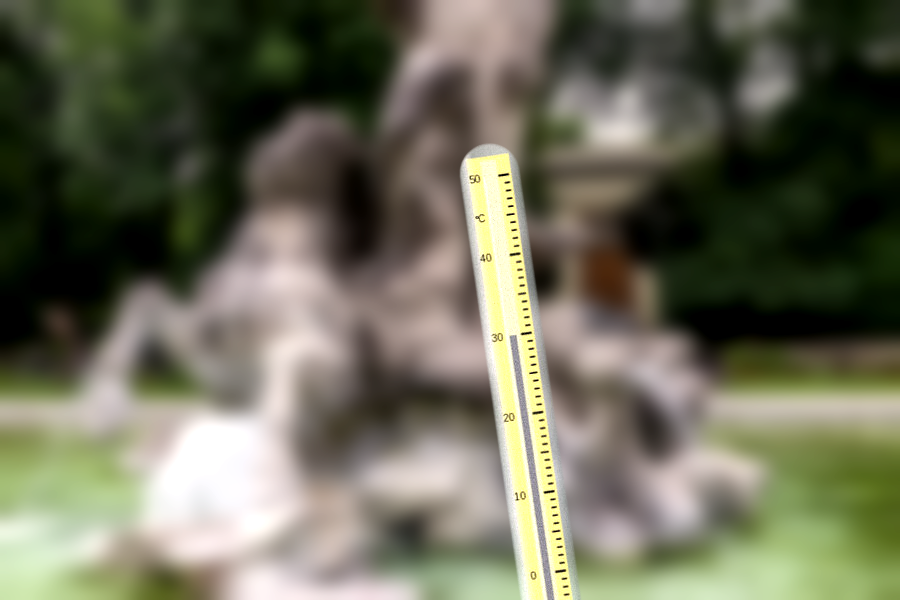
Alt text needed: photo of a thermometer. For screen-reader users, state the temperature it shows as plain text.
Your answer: 30 °C
